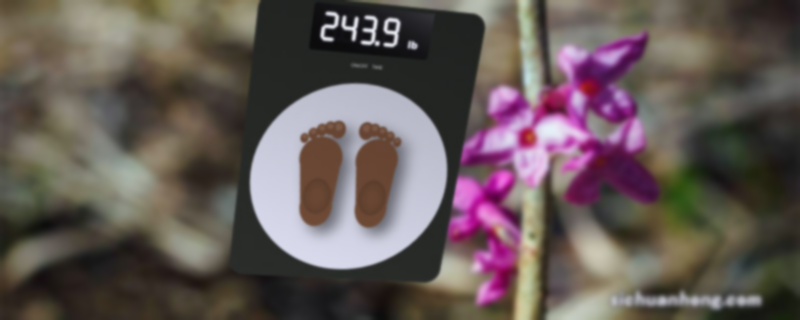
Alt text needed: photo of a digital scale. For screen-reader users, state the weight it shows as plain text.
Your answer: 243.9 lb
